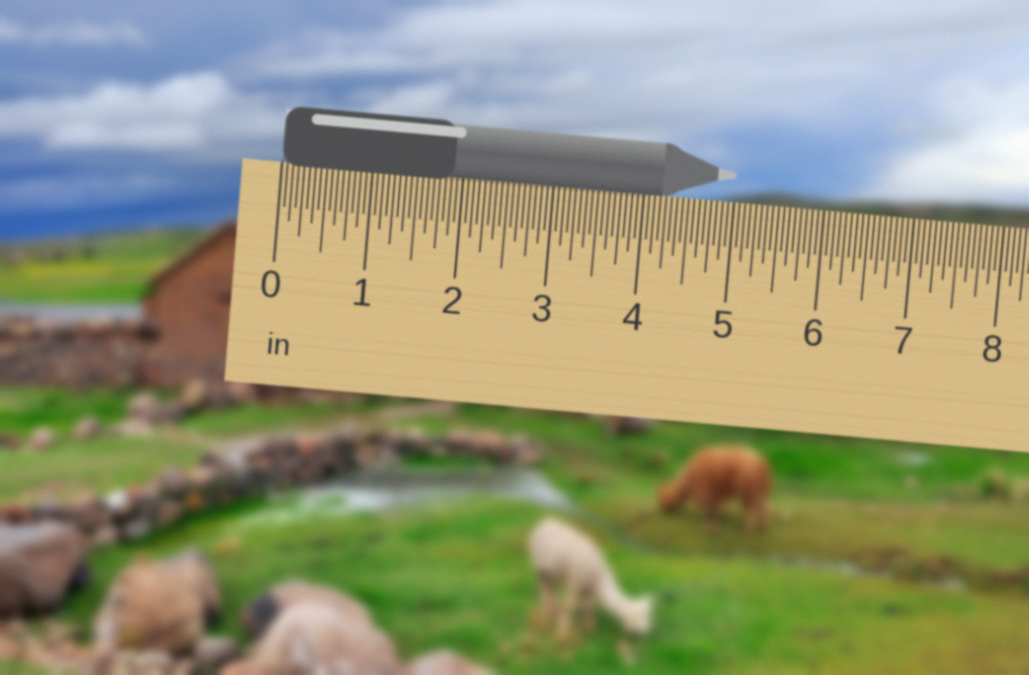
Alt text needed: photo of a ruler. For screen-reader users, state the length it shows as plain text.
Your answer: 5 in
